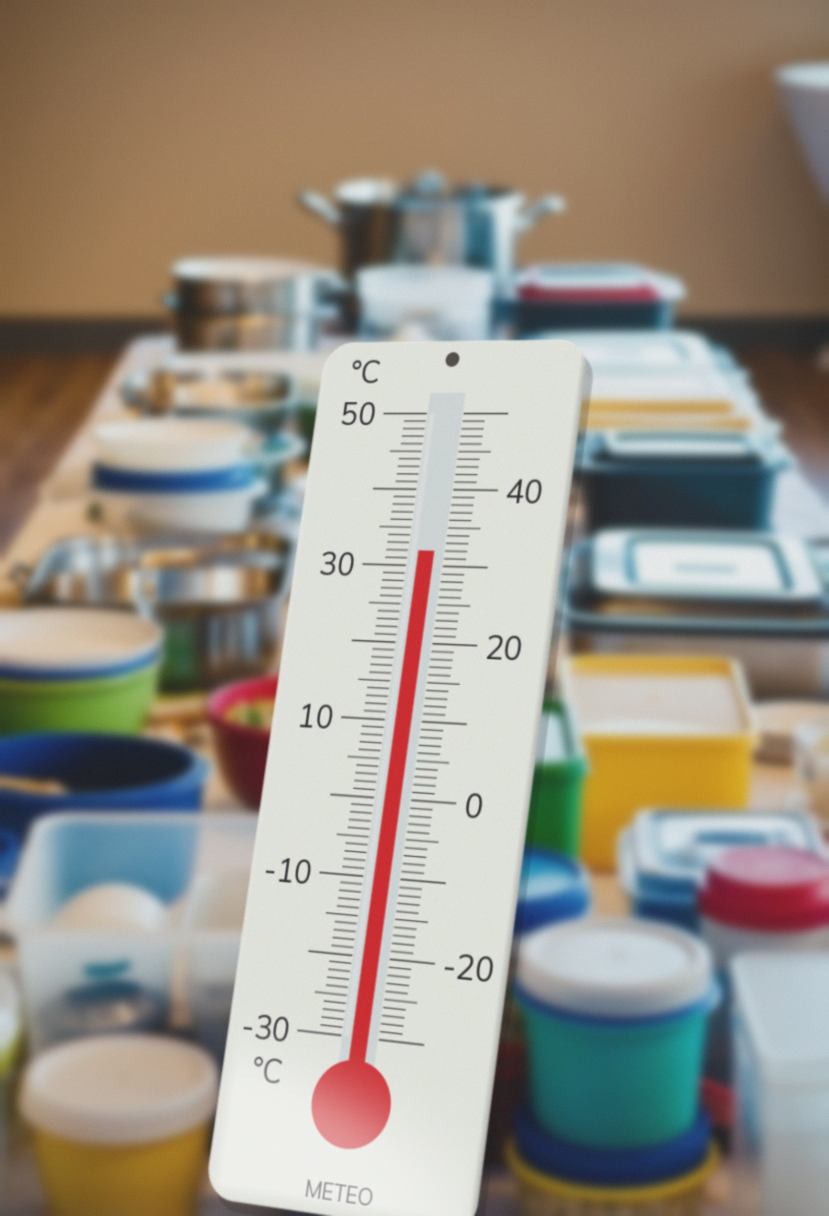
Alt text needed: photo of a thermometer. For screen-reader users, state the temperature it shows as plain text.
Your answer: 32 °C
